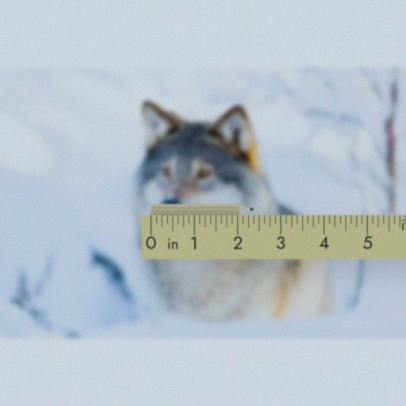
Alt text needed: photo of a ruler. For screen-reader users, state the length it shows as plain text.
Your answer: 2.375 in
